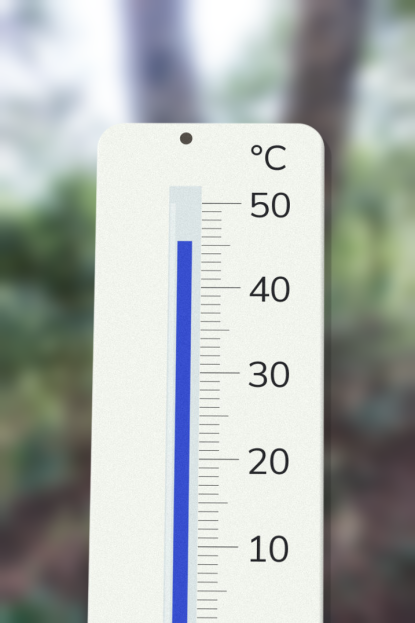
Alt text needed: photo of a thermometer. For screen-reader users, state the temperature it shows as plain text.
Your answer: 45.5 °C
